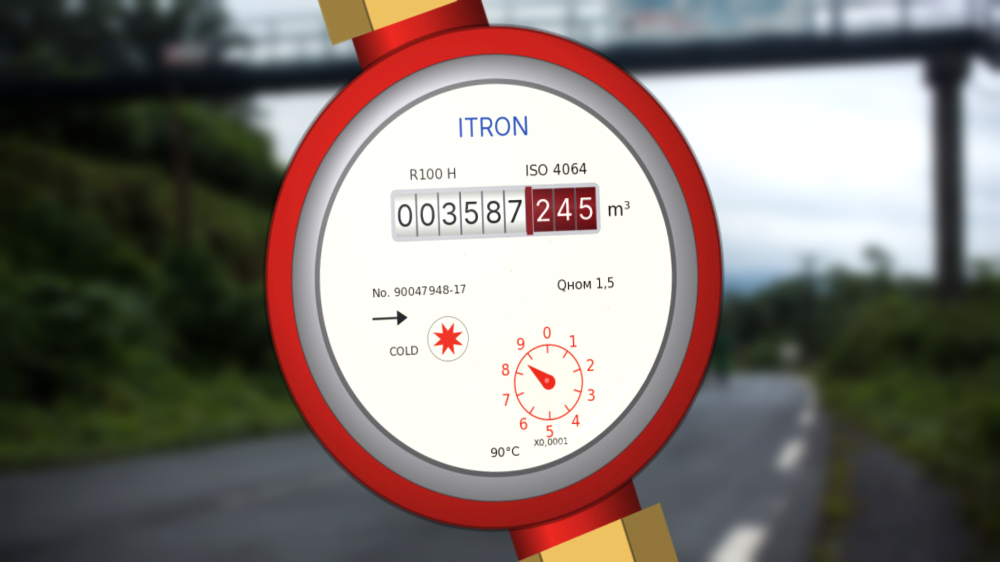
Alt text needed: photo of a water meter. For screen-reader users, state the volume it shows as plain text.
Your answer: 3587.2458 m³
